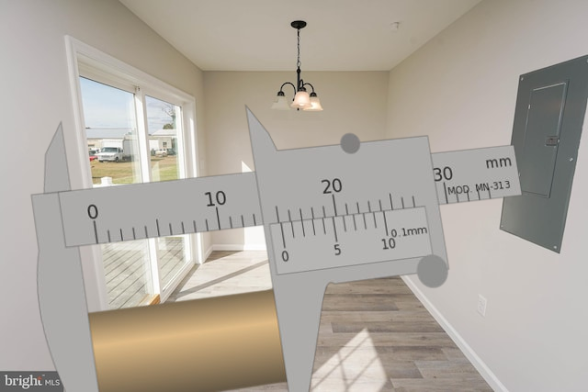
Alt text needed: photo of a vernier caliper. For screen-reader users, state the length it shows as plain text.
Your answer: 15.2 mm
